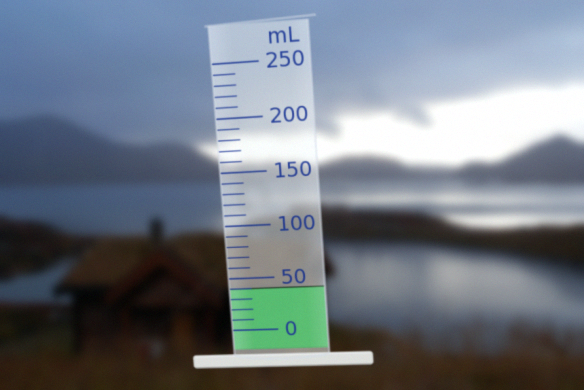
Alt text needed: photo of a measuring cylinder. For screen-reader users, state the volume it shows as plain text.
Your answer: 40 mL
